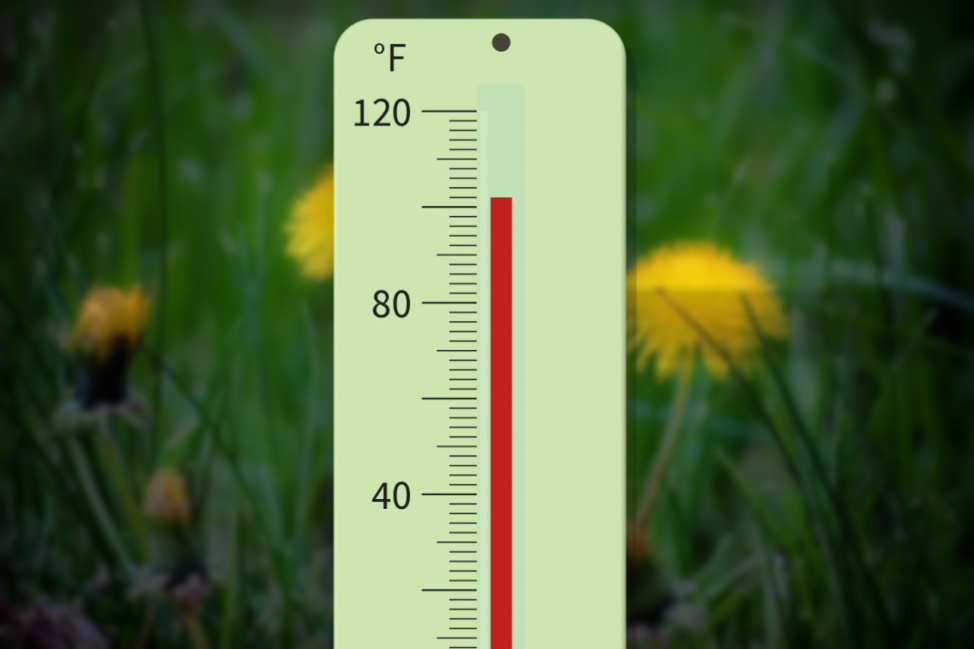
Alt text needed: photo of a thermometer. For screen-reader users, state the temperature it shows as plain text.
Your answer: 102 °F
